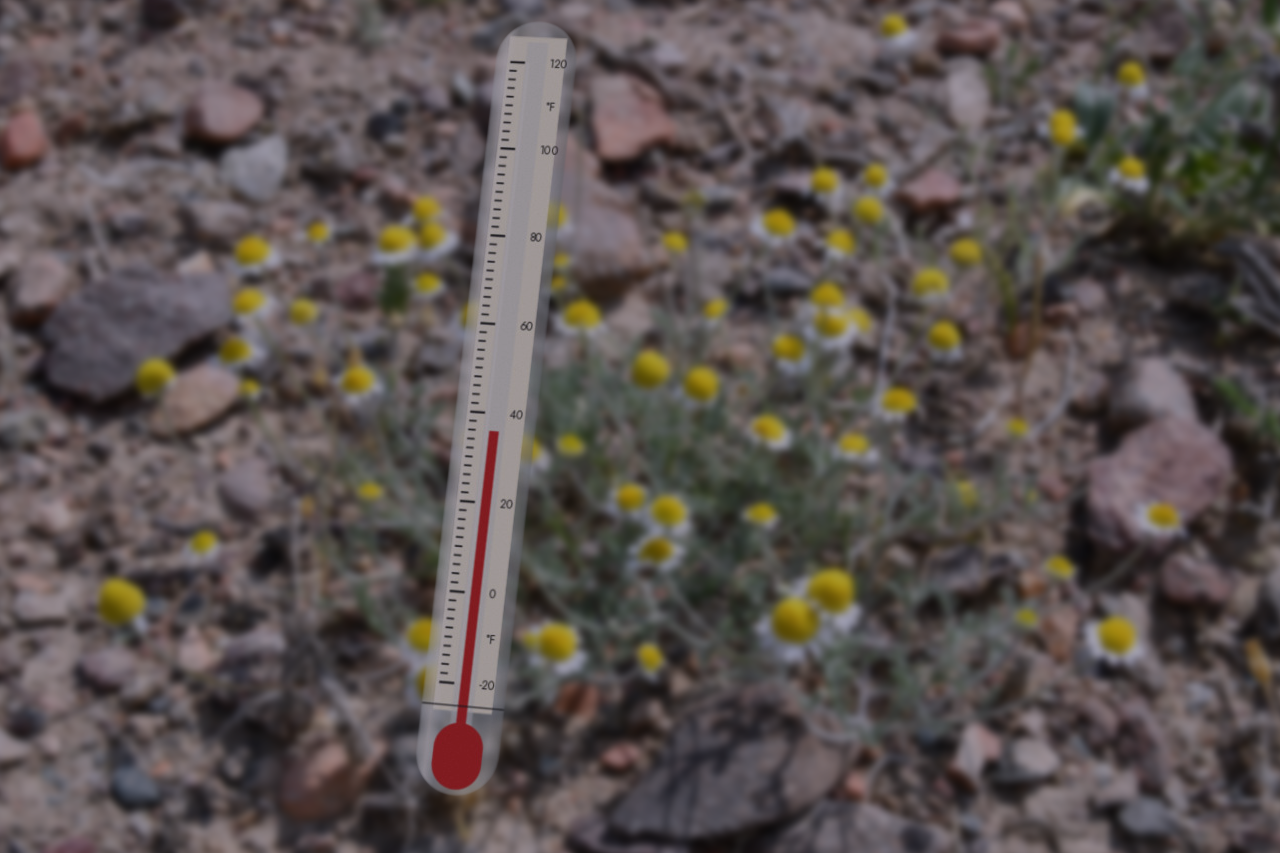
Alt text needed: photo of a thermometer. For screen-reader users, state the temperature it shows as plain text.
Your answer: 36 °F
